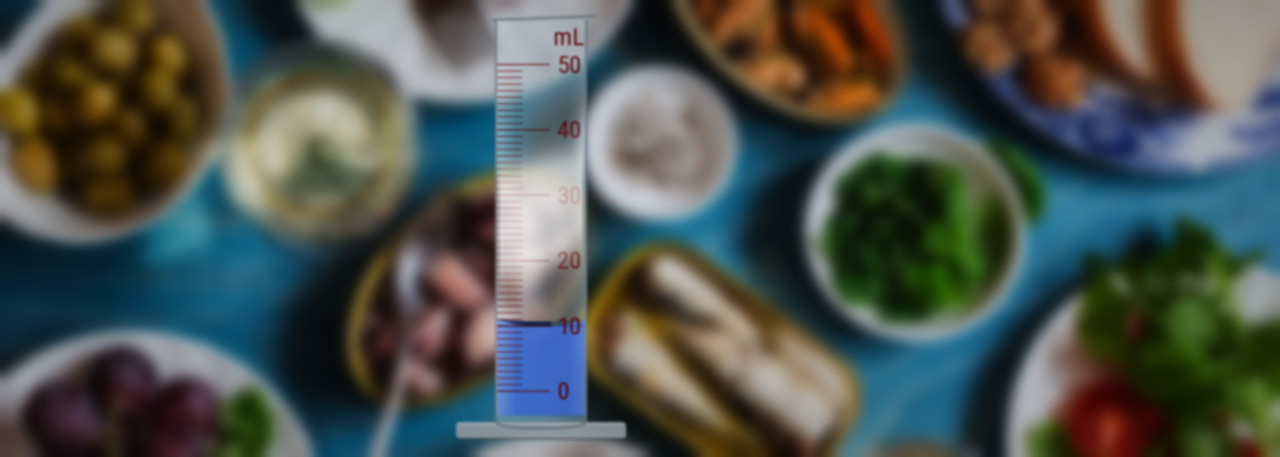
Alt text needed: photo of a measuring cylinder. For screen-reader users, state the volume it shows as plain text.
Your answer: 10 mL
